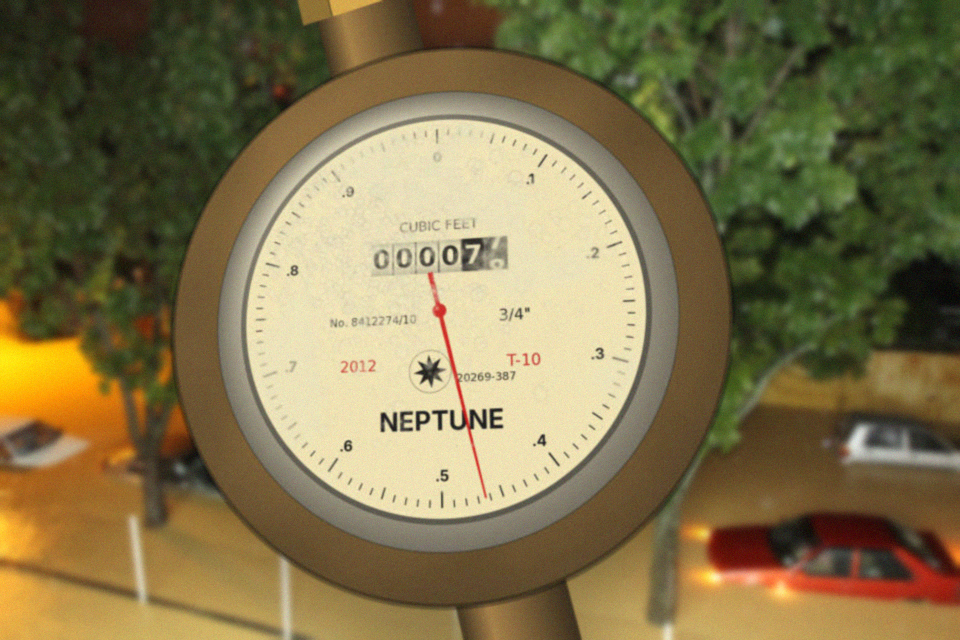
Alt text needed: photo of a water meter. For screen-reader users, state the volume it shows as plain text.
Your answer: 77.46 ft³
